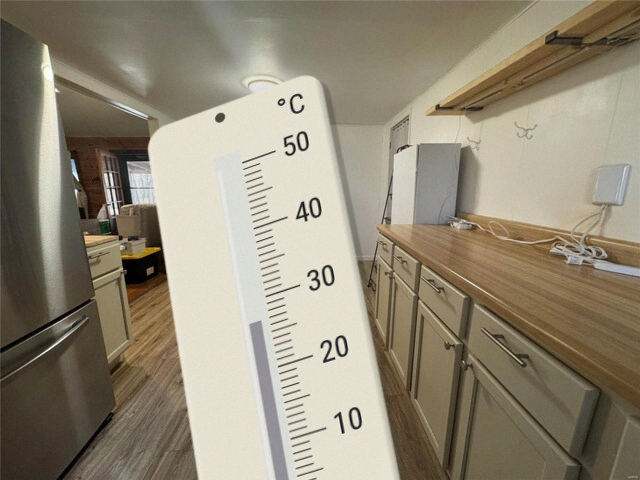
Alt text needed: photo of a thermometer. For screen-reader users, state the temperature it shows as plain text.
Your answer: 27 °C
